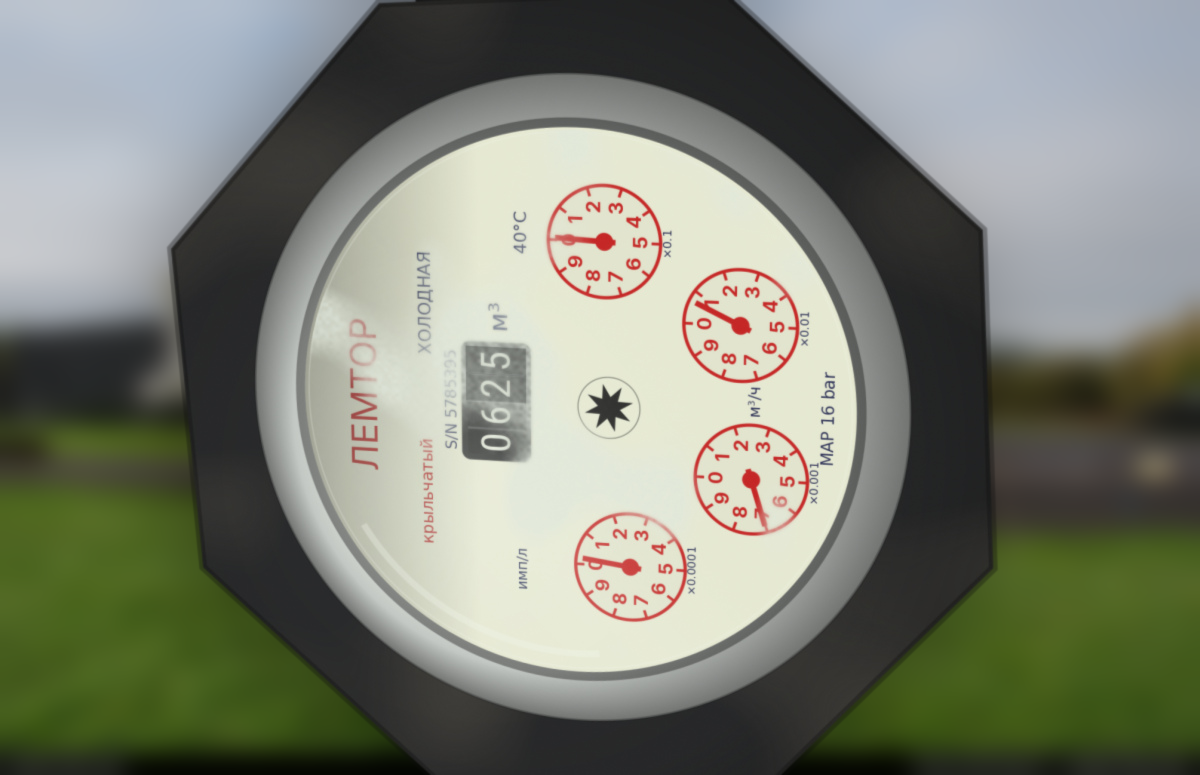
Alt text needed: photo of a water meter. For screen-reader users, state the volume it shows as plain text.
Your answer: 625.0070 m³
